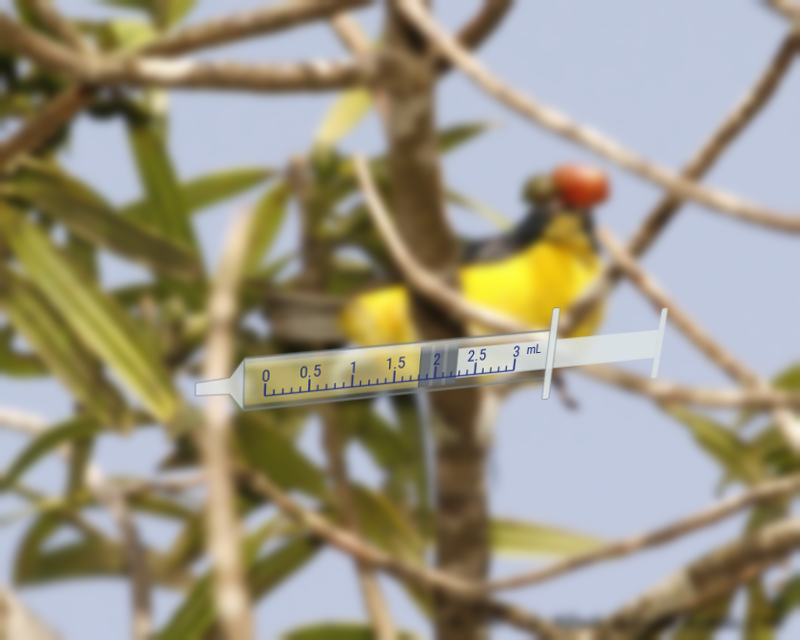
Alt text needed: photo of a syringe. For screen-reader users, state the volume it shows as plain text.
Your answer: 1.8 mL
